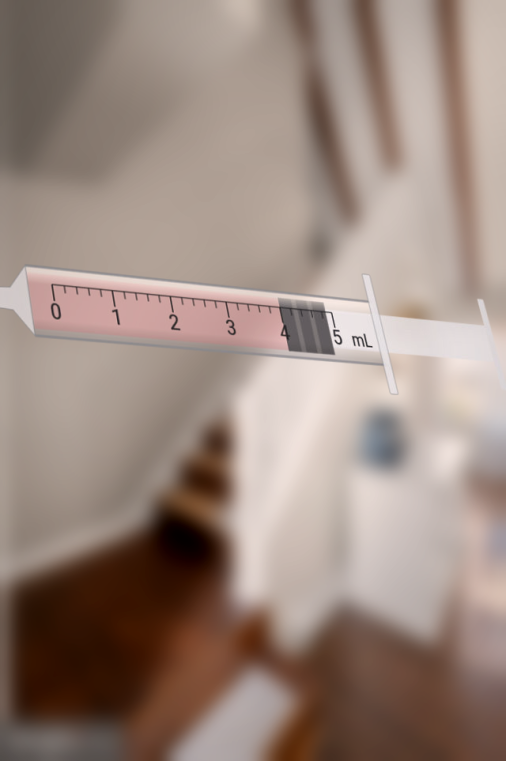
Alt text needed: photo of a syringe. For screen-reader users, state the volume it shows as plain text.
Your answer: 4 mL
